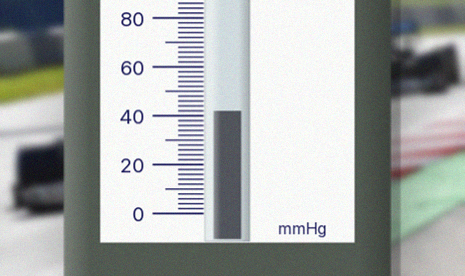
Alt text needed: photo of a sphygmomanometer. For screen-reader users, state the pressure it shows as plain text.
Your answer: 42 mmHg
